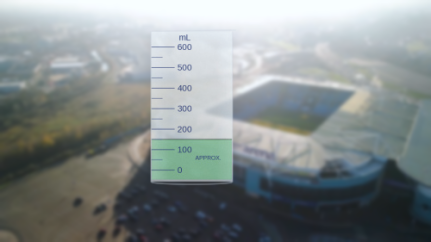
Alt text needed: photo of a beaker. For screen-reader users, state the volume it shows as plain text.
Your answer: 150 mL
